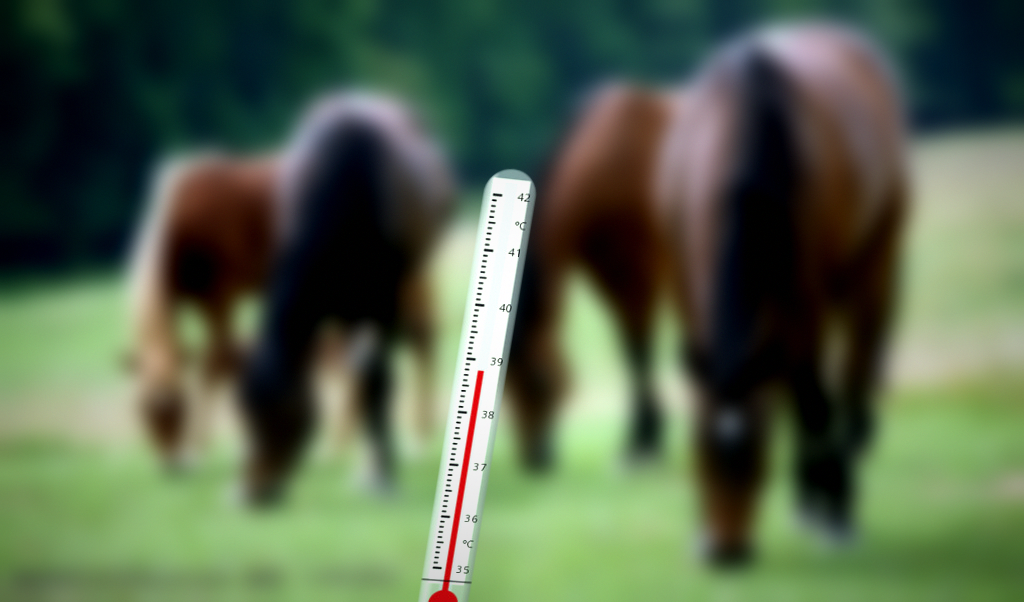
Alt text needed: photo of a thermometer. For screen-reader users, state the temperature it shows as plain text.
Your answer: 38.8 °C
